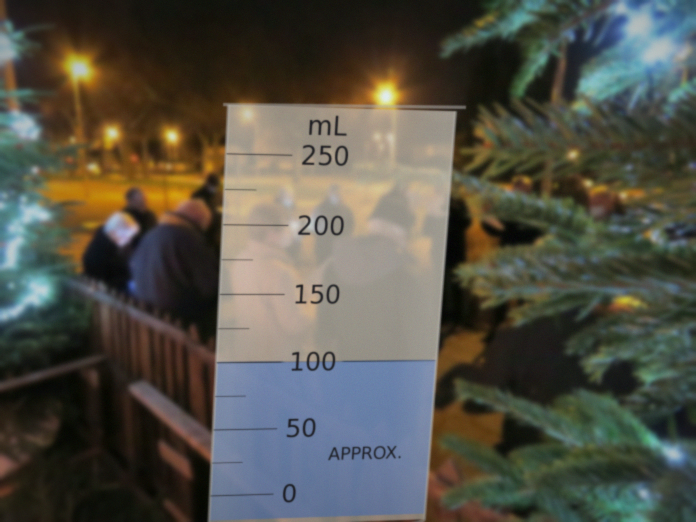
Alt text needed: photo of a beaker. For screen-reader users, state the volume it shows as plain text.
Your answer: 100 mL
